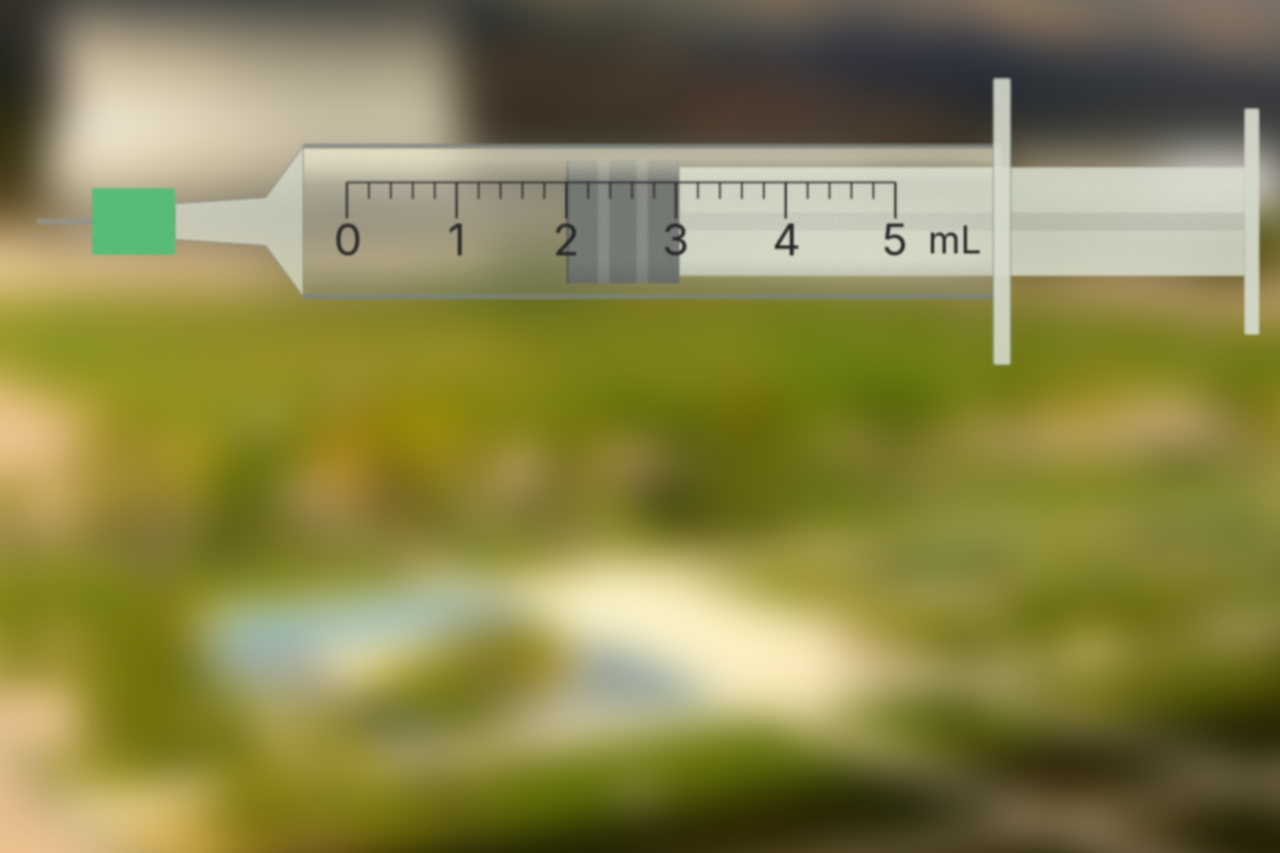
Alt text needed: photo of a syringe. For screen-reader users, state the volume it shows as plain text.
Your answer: 2 mL
